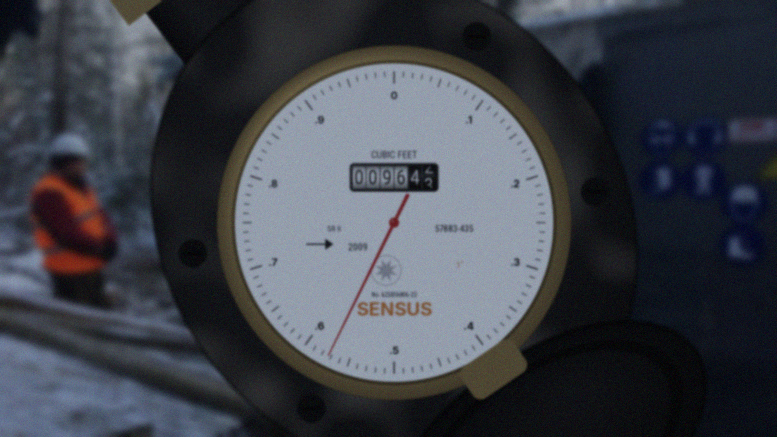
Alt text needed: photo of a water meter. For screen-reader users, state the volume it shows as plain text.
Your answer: 9642.57 ft³
